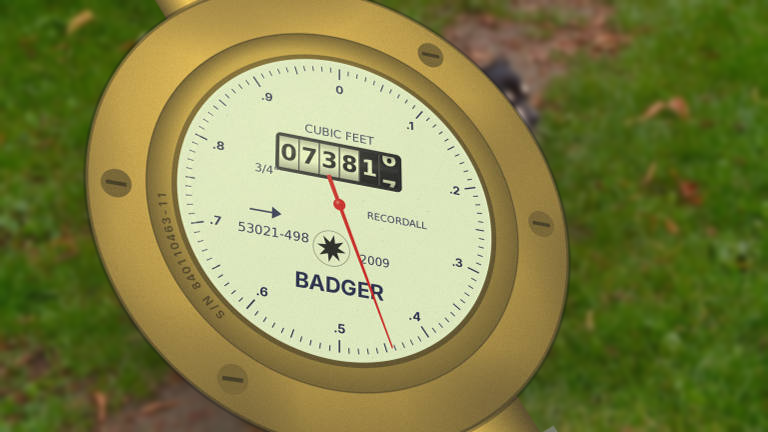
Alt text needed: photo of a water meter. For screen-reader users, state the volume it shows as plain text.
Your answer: 73816.44 ft³
